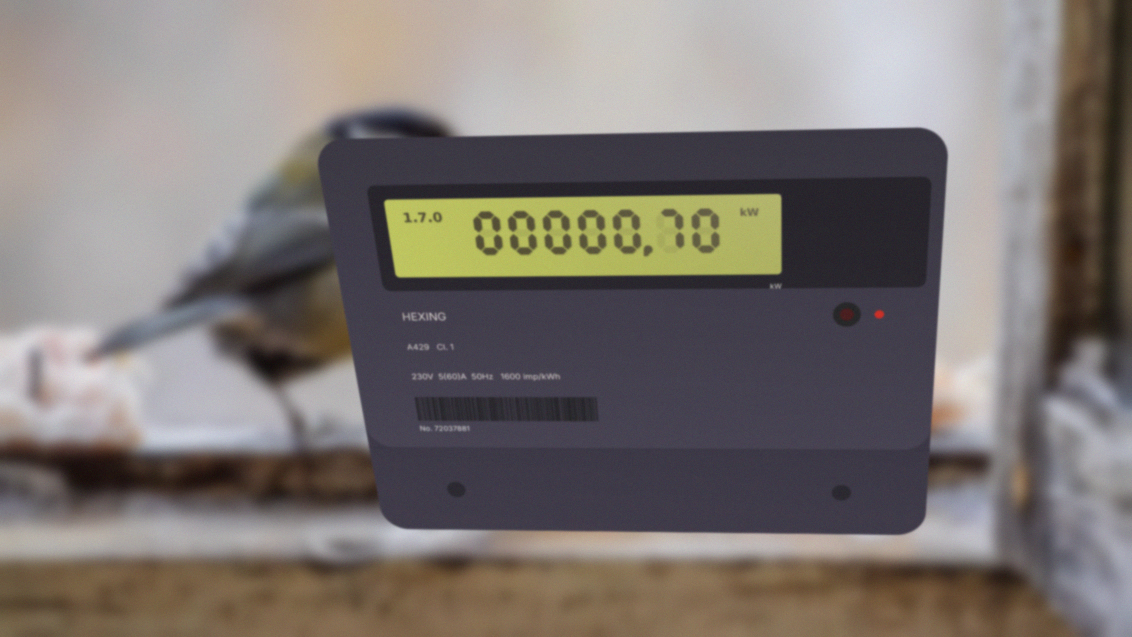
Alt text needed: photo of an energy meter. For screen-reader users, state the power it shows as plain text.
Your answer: 0.70 kW
